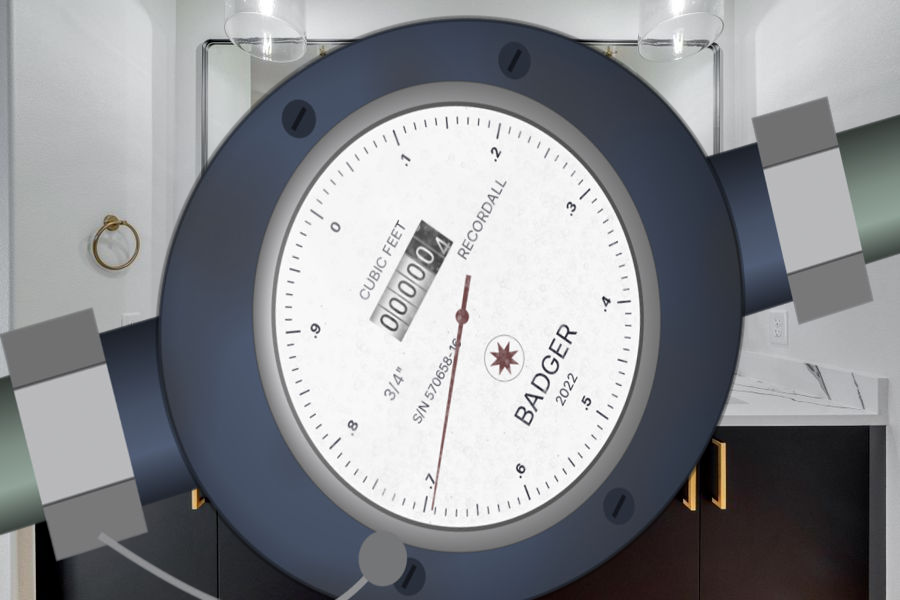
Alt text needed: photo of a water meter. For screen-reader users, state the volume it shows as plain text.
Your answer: 3.69 ft³
